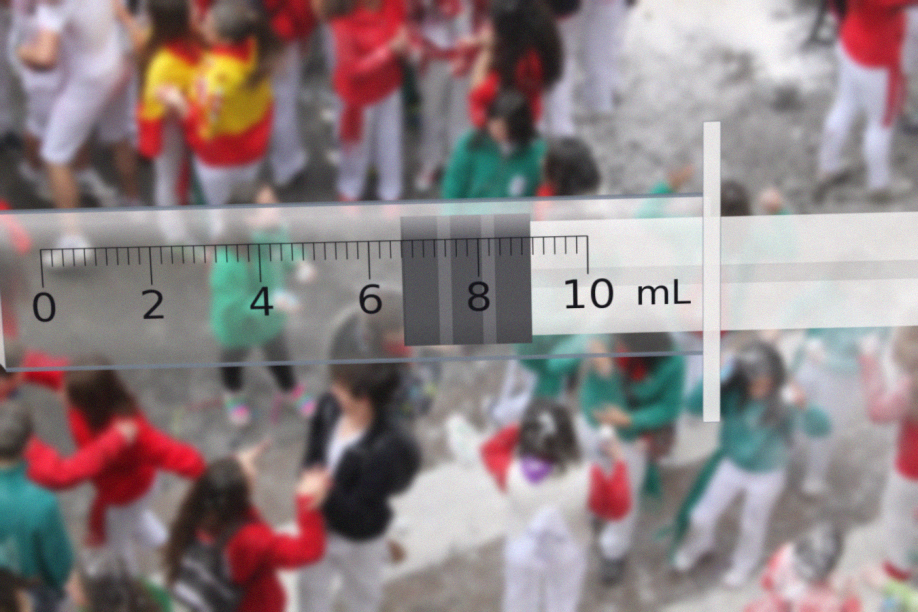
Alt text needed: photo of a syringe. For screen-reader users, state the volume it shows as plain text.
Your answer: 6.6 mL
